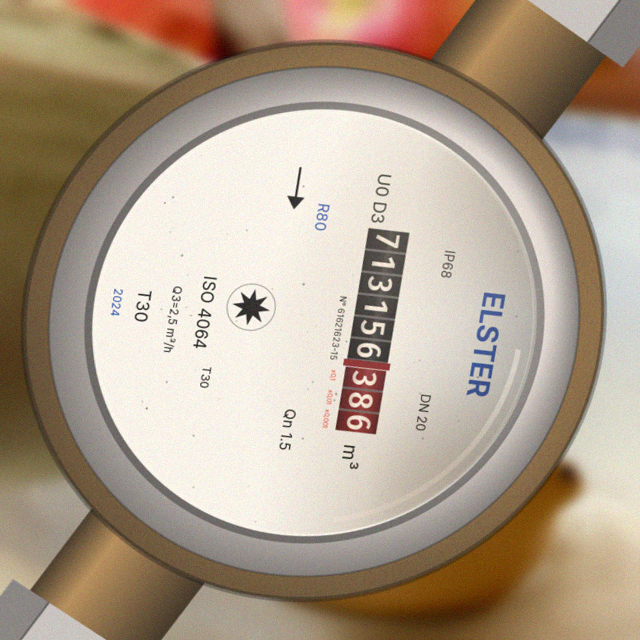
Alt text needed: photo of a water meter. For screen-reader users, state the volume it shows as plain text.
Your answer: 713156.386 m³
